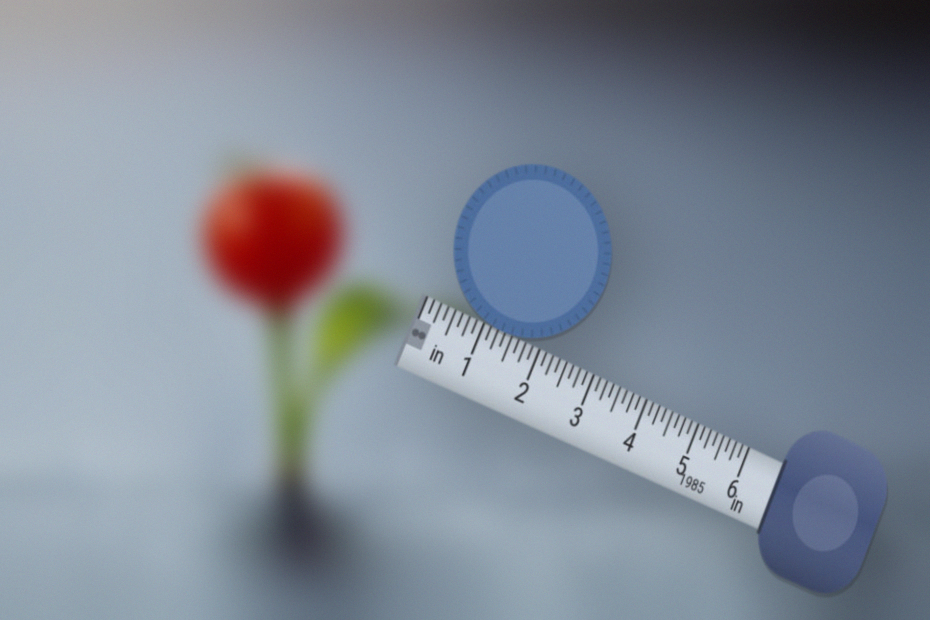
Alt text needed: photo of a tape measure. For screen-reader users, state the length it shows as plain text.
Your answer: 2.625 in
